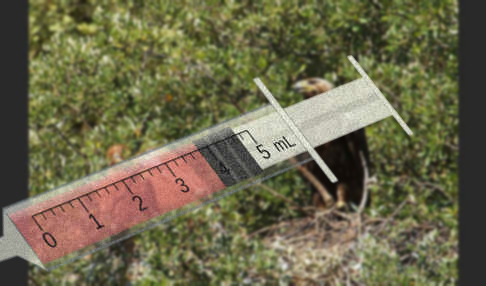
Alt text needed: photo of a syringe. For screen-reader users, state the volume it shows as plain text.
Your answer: 3.8 mL
